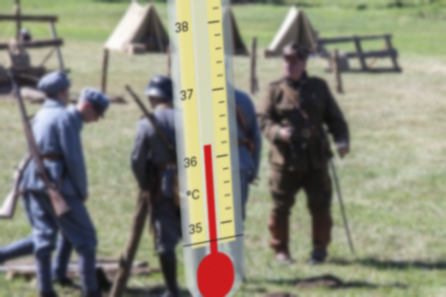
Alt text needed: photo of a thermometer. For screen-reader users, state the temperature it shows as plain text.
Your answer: 36.2 °C
